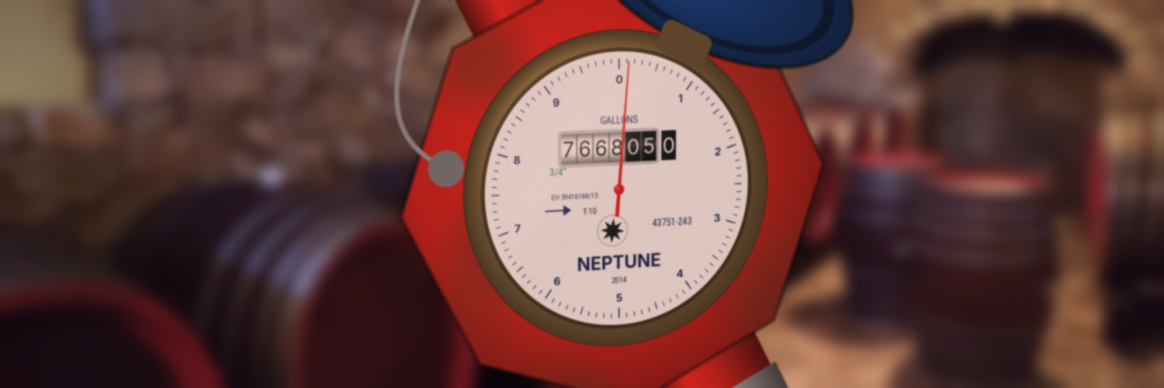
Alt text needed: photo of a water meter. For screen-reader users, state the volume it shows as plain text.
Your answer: 7668050.1 gal
